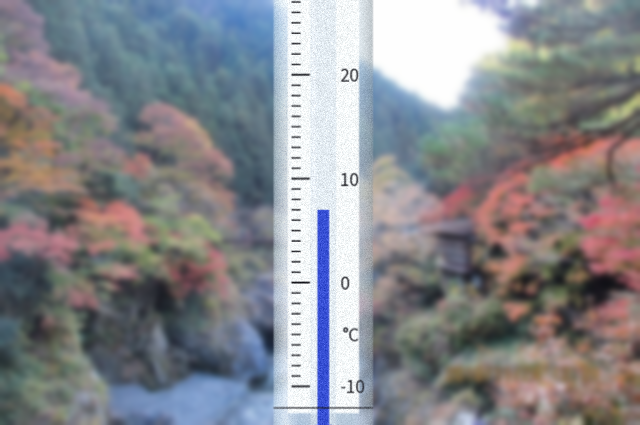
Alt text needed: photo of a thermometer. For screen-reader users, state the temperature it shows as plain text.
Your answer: 7 °C
